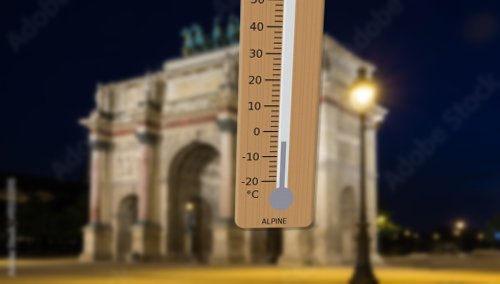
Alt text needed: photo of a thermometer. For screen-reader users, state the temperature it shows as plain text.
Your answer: -4 °C
